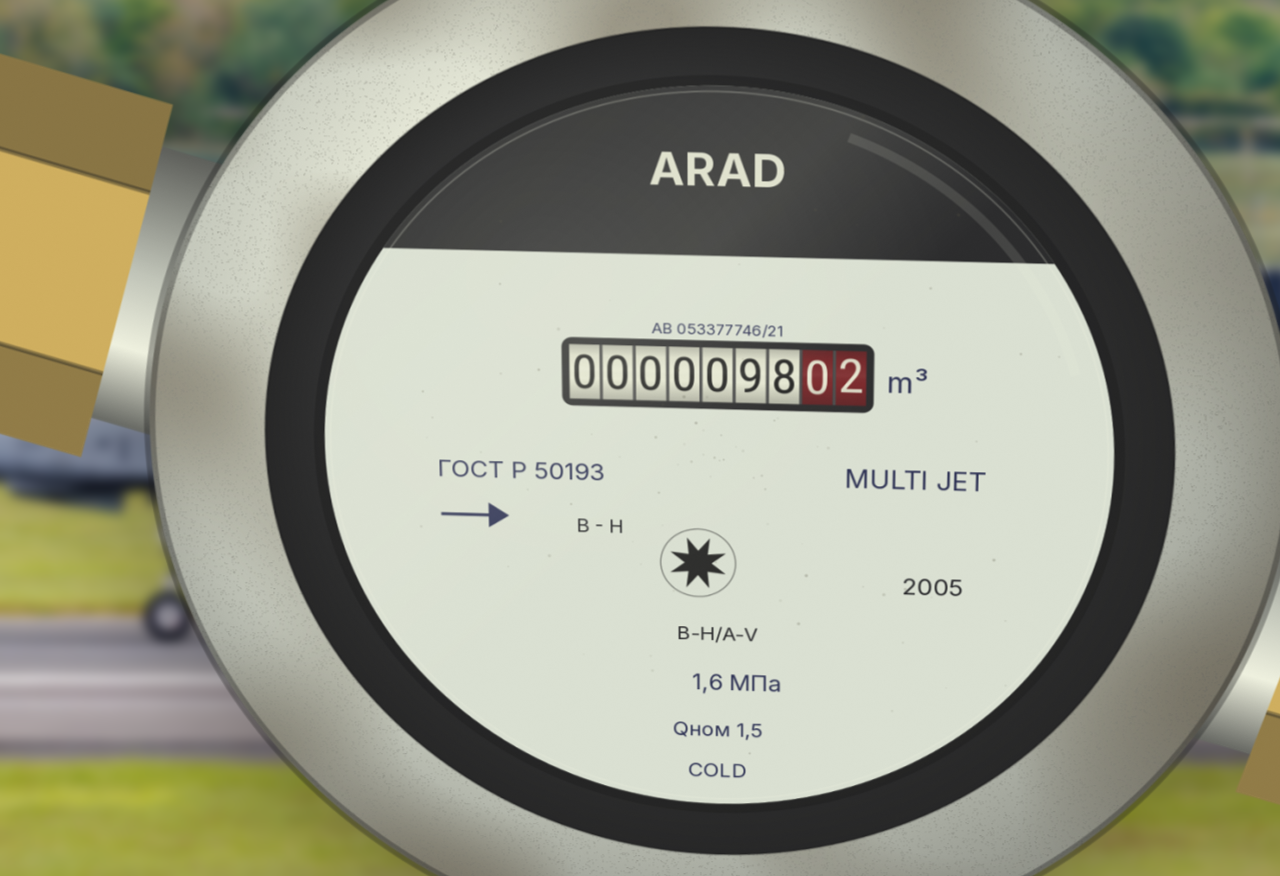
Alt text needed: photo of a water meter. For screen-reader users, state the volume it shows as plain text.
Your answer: 98.02 m³
